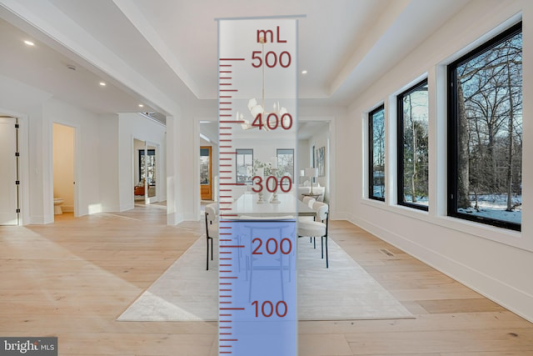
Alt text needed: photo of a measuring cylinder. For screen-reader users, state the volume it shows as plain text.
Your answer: 240 mL
